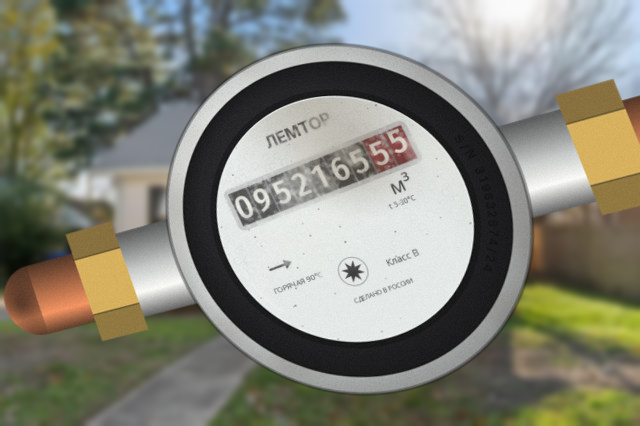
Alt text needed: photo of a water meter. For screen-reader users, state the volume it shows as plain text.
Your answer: 952165.55 m³
